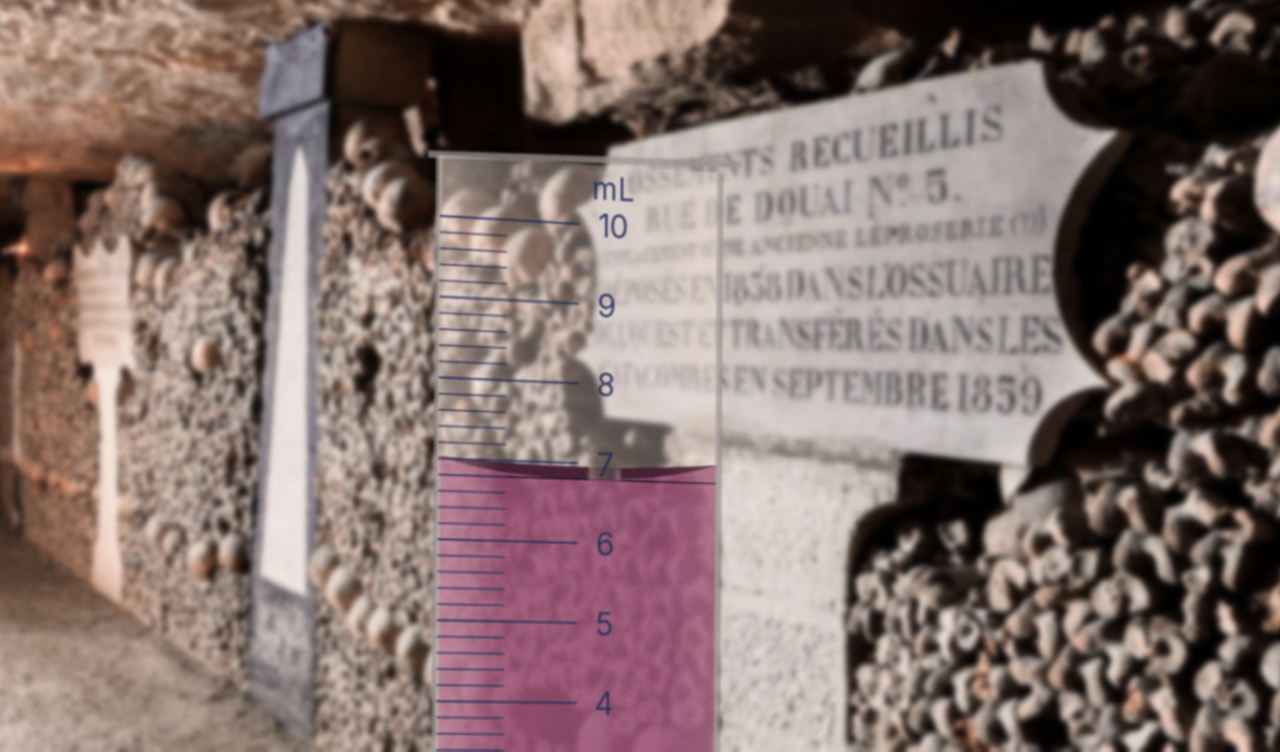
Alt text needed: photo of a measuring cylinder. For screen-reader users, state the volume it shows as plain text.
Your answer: 6.8 mL
